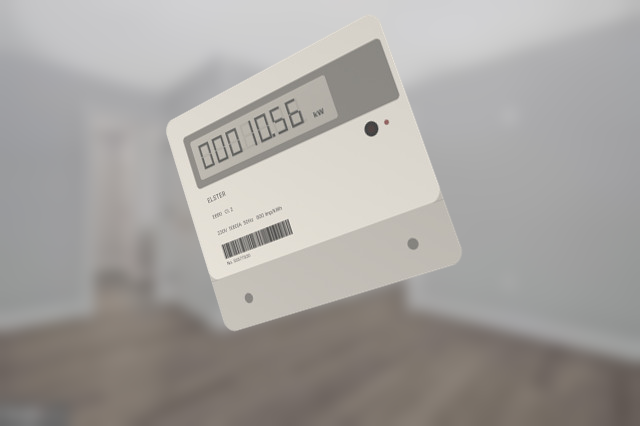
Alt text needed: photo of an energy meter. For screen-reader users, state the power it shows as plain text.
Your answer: 10.56 kW
